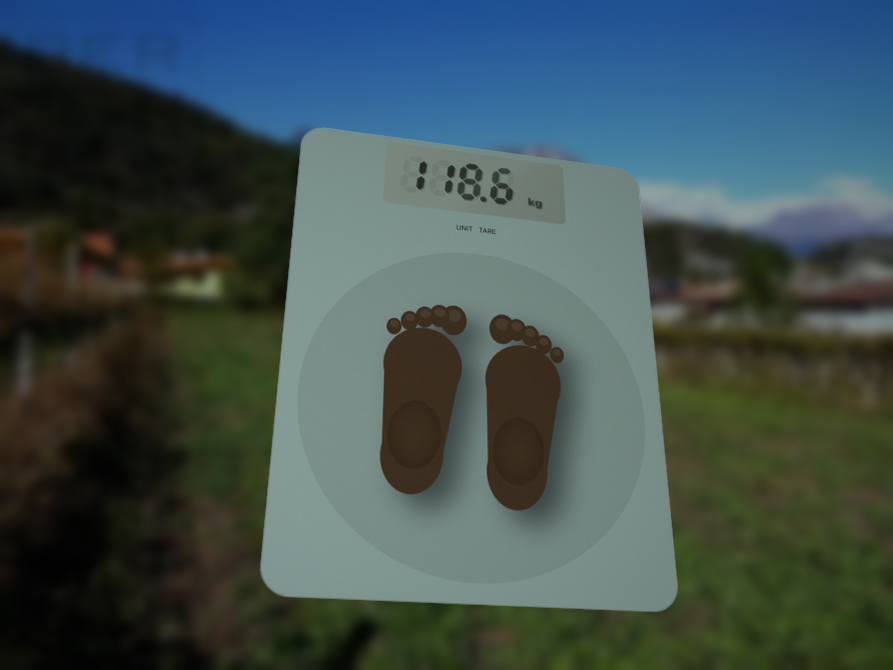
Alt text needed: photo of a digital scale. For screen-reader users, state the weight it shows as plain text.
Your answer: 118.6 kg
